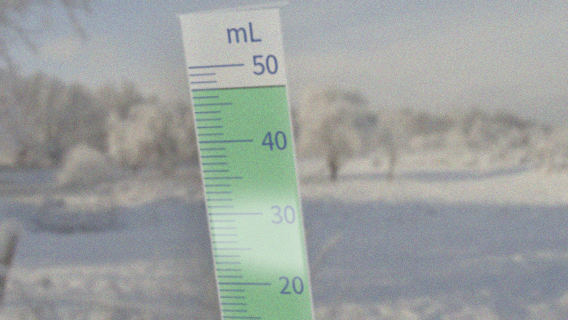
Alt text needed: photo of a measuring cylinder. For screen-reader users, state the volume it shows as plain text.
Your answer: 47 mL
